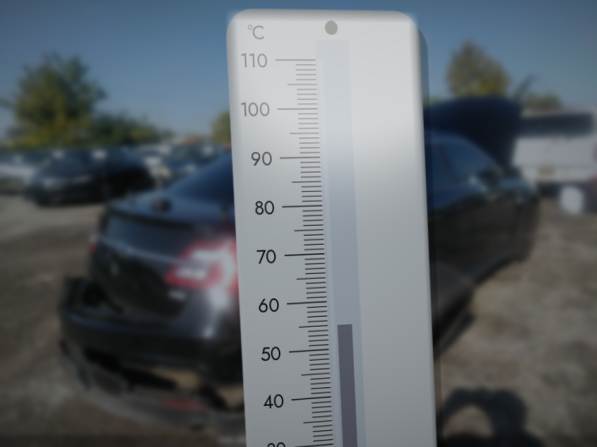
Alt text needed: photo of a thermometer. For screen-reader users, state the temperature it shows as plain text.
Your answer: 55 °C
